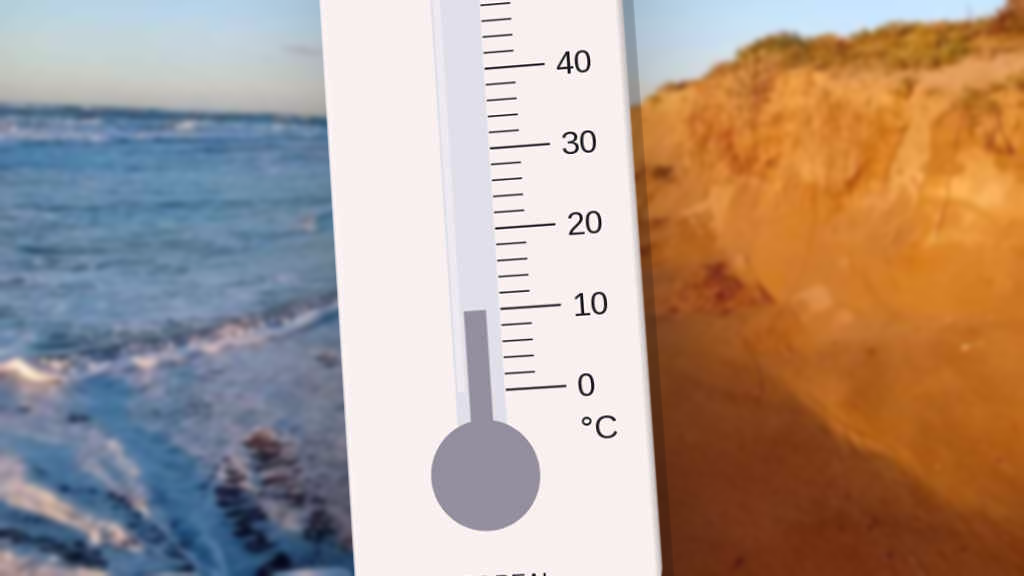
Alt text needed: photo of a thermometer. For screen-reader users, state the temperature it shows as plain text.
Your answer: 10 °C
